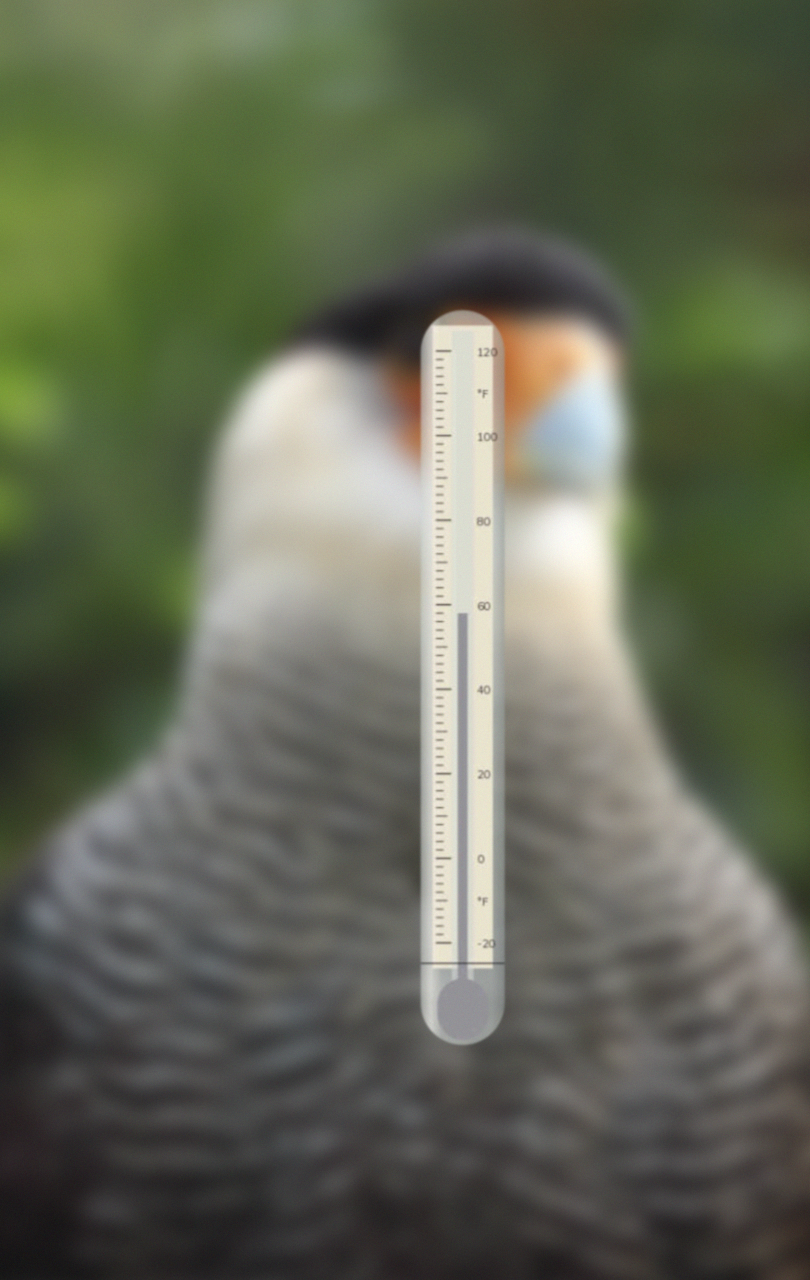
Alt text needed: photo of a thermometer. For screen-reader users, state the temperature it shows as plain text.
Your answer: 58 °F
